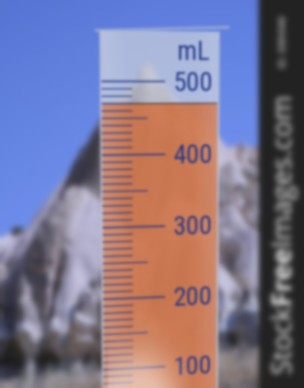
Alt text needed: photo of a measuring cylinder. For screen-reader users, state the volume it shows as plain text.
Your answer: 470 mL
